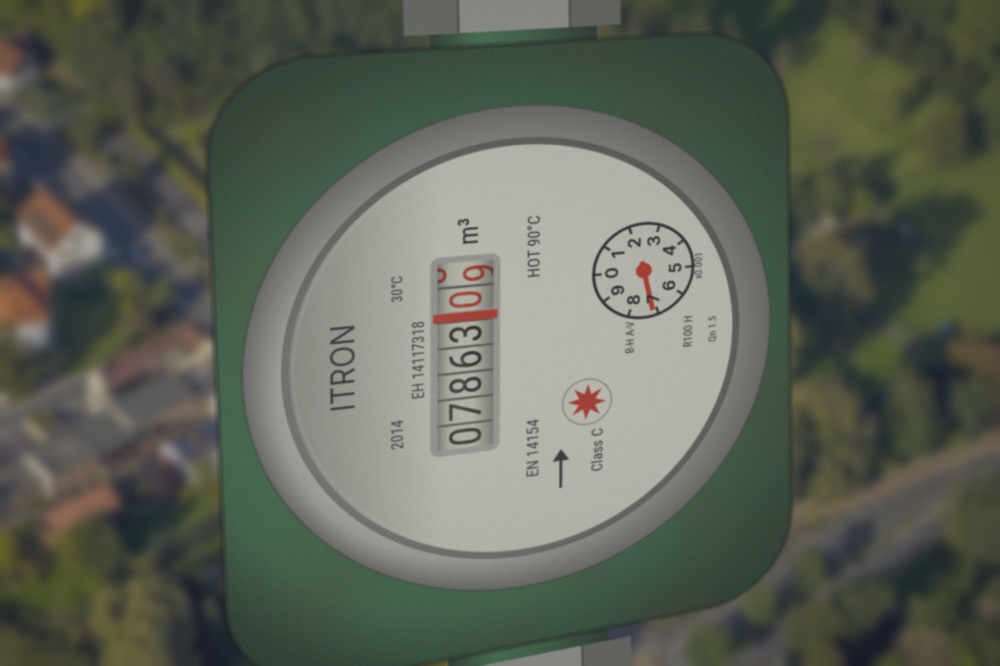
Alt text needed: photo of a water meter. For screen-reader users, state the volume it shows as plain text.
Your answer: 7863.087 m³
